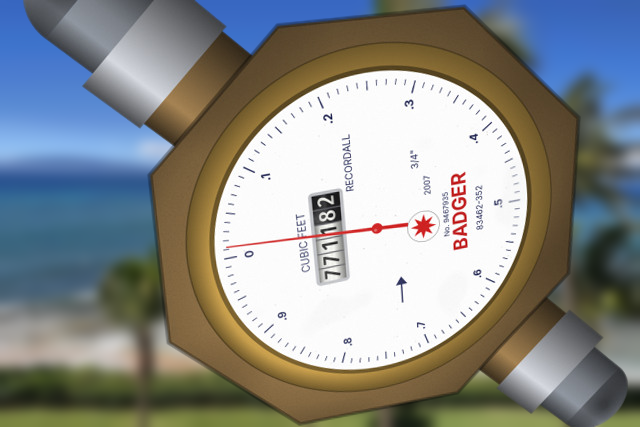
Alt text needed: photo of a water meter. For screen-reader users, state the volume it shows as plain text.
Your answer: 771182.01 ft³
